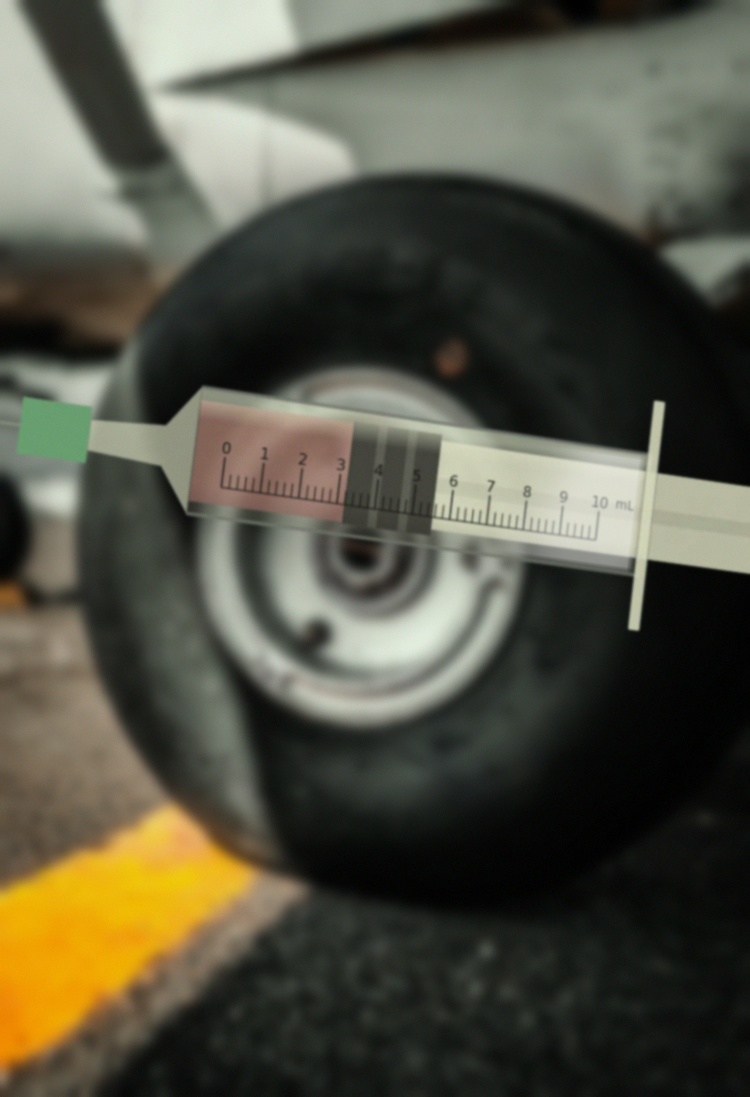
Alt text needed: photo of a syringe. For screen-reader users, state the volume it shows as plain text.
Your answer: 3.2 mL
